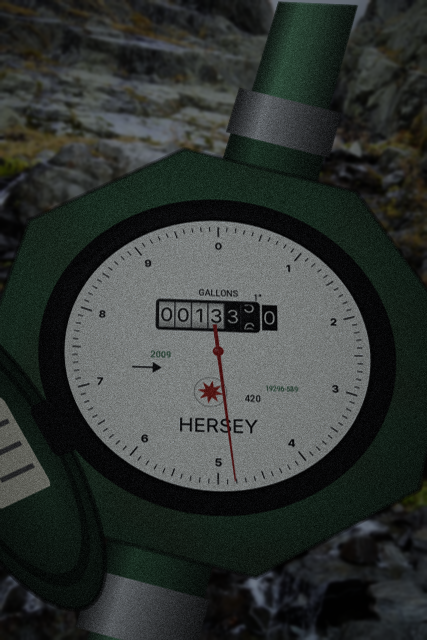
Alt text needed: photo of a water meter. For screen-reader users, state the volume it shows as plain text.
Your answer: 13354.8 gal
